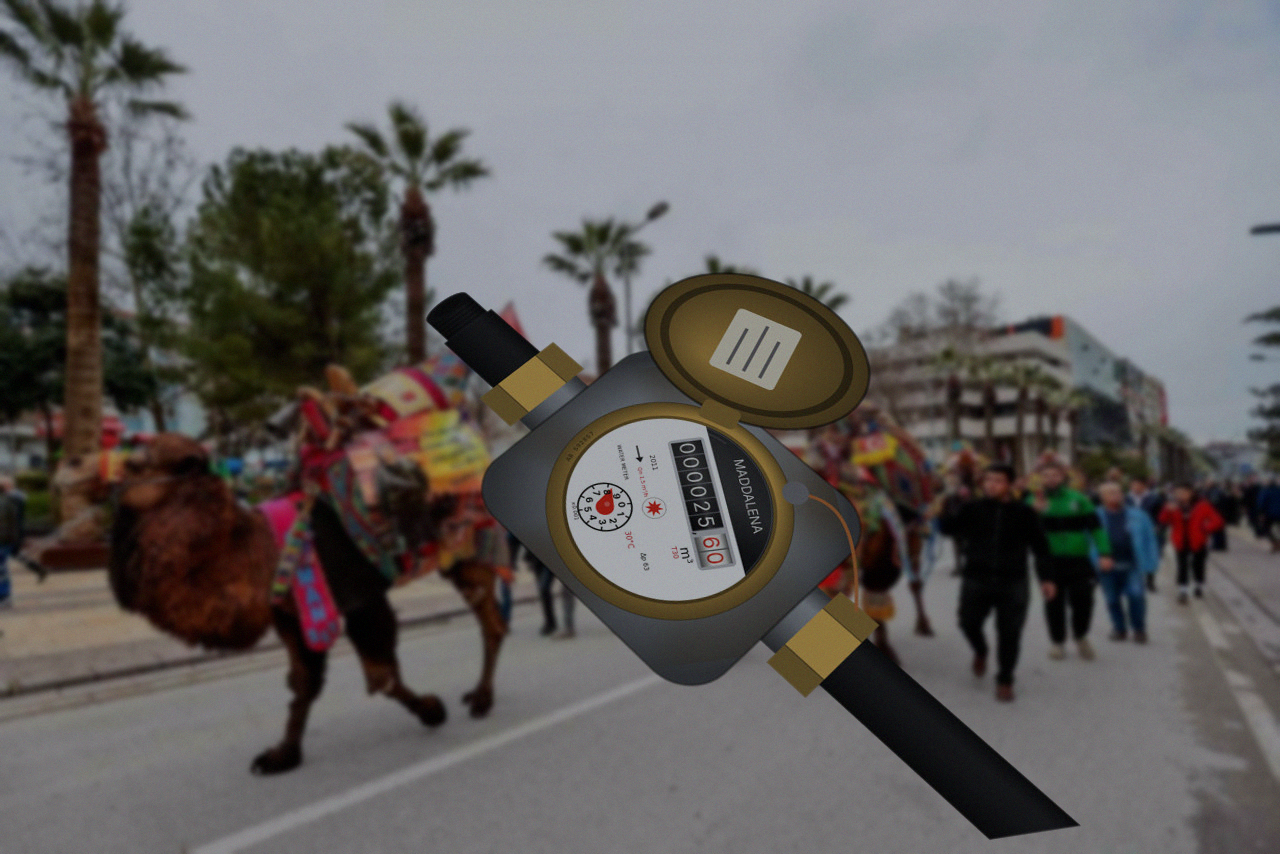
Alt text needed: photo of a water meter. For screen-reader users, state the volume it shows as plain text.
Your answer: 25.608 m³
